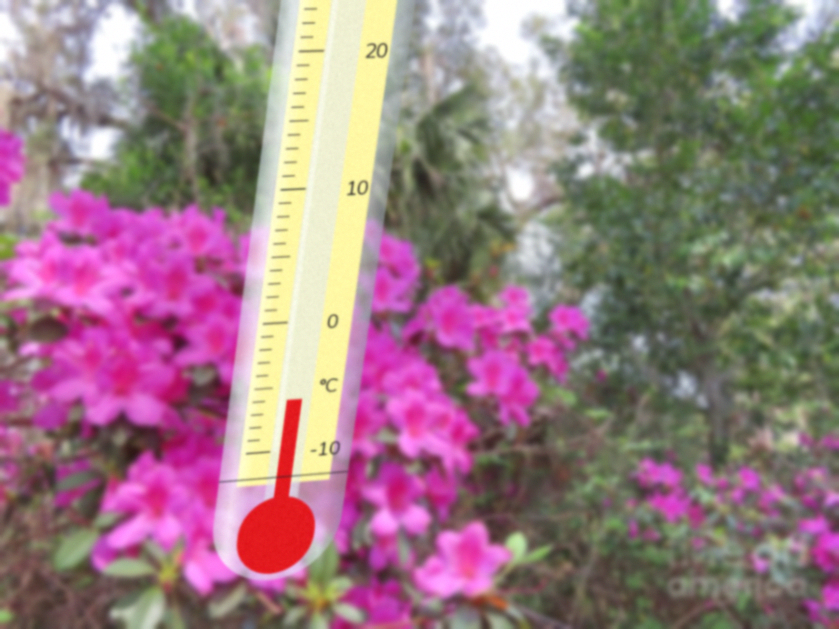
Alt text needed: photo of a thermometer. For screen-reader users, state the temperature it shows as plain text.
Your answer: -6 °C
